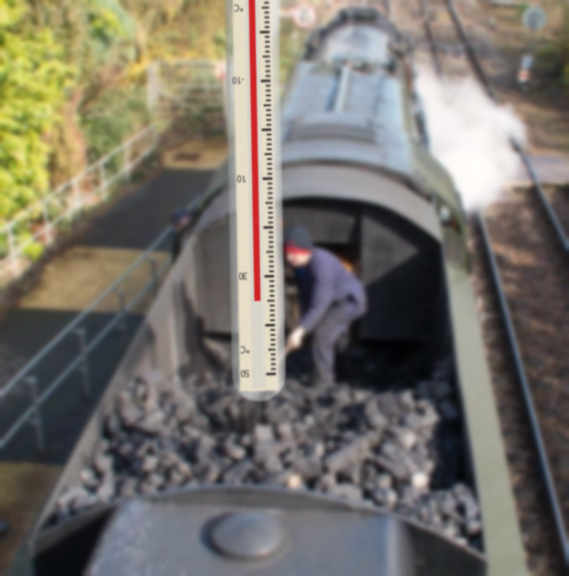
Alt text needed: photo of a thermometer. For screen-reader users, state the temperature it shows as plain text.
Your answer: 35 °C
